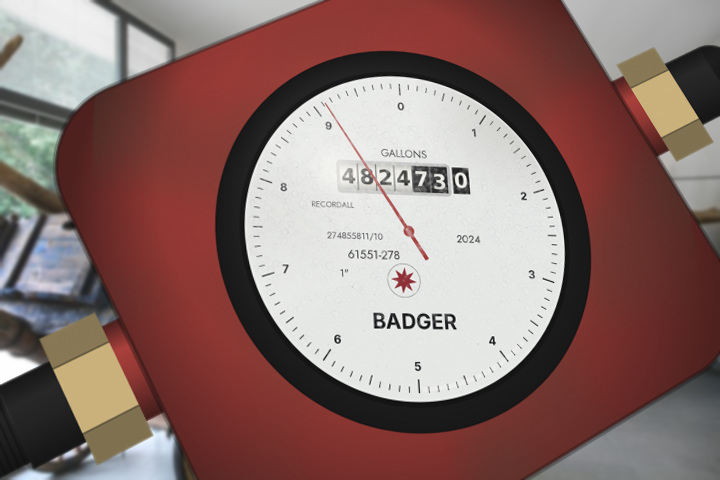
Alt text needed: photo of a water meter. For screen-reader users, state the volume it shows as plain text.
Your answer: 4824729.1 gal
